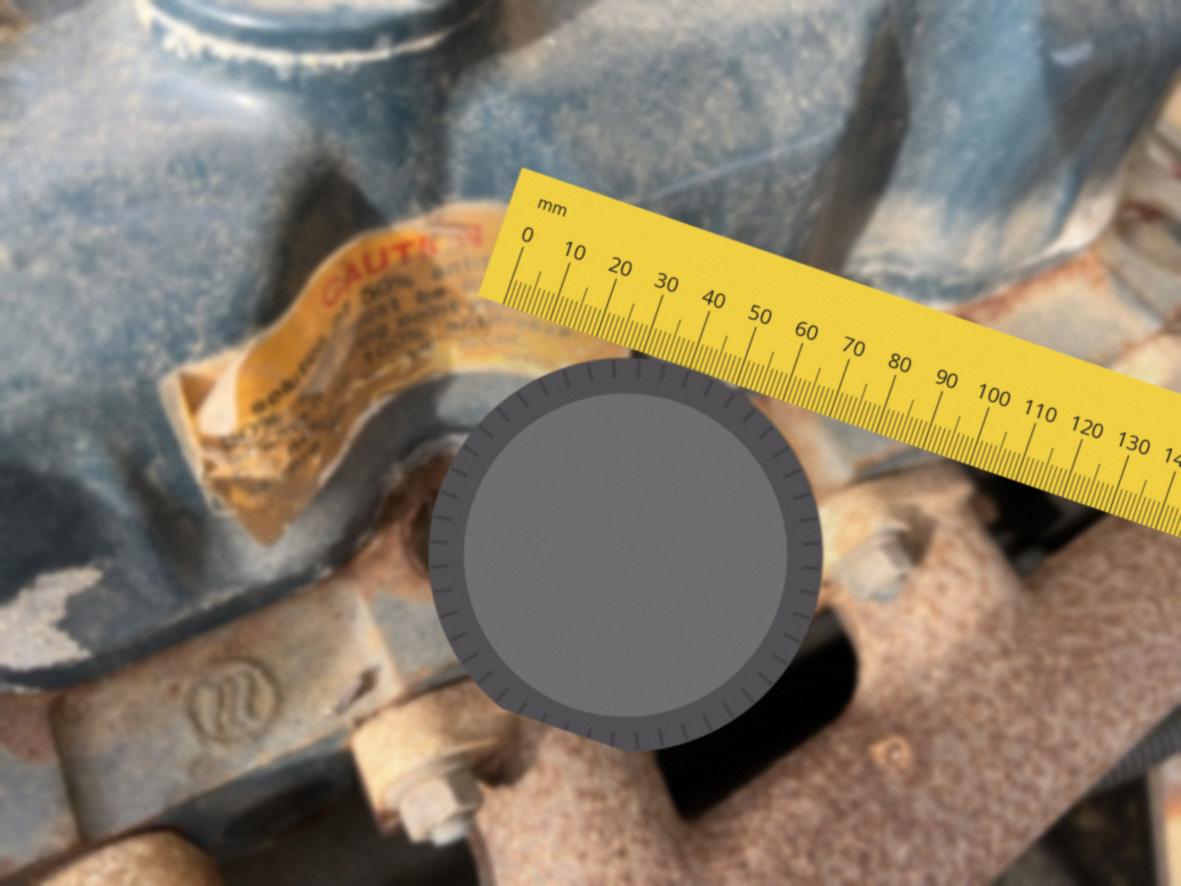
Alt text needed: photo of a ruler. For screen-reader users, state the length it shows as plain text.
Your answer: 80 mm
